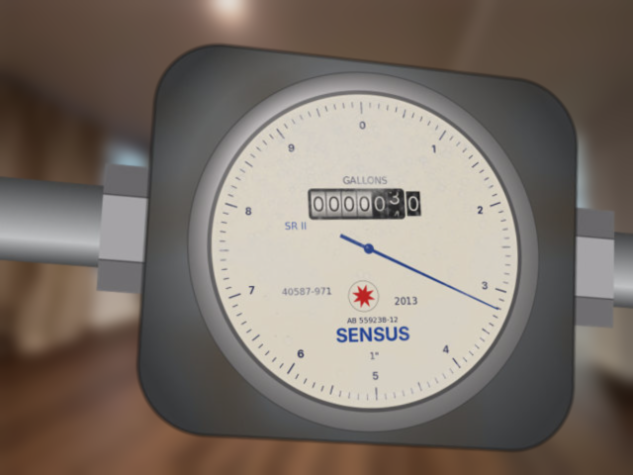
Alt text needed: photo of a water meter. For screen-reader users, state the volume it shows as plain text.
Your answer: 33.2 gal
